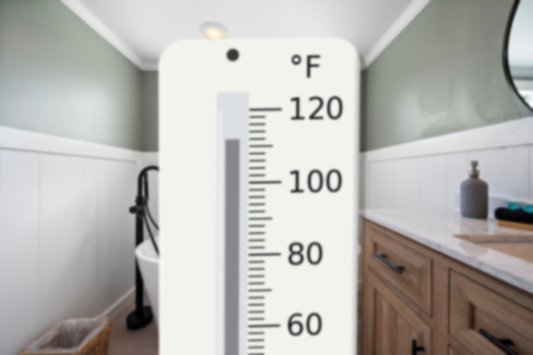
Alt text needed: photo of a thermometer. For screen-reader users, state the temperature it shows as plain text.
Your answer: 112 °F
